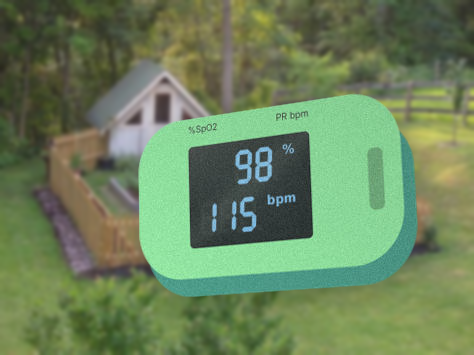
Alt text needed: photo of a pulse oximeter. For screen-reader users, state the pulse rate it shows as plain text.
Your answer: 115 bpm
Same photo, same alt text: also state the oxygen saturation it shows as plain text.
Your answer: 98 %
